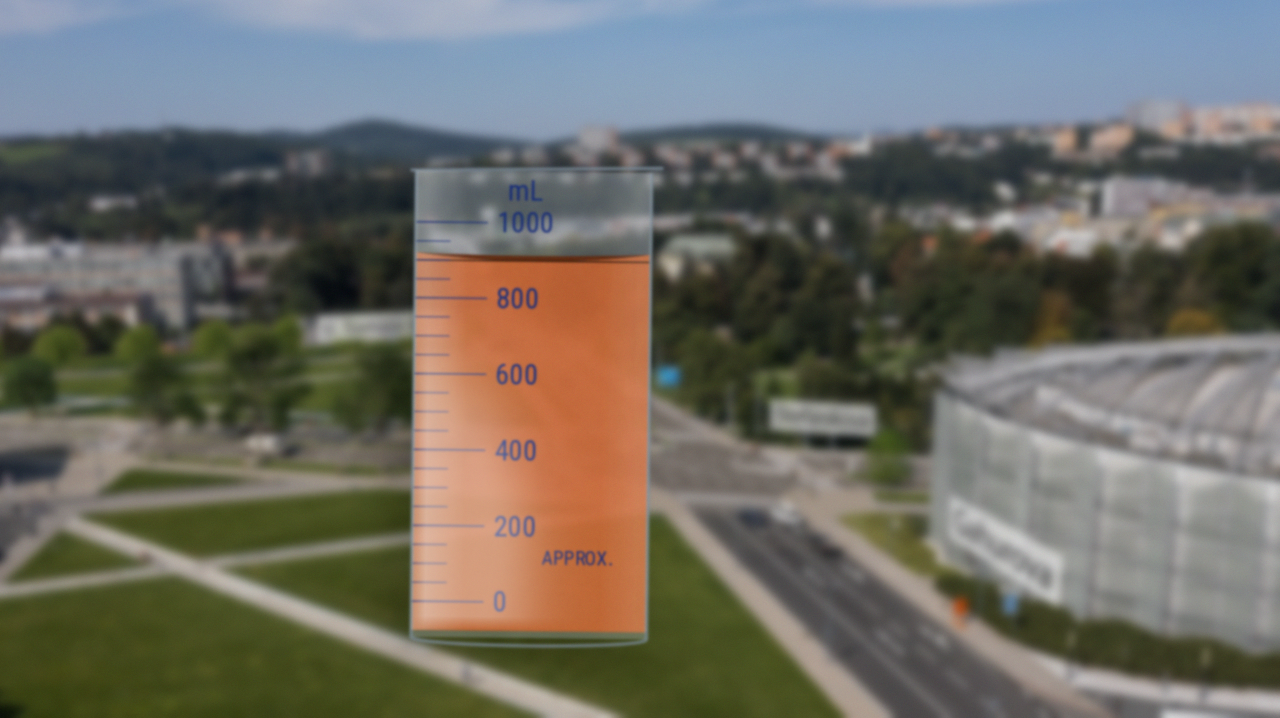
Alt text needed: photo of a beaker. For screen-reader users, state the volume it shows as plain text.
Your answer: 900 mL
